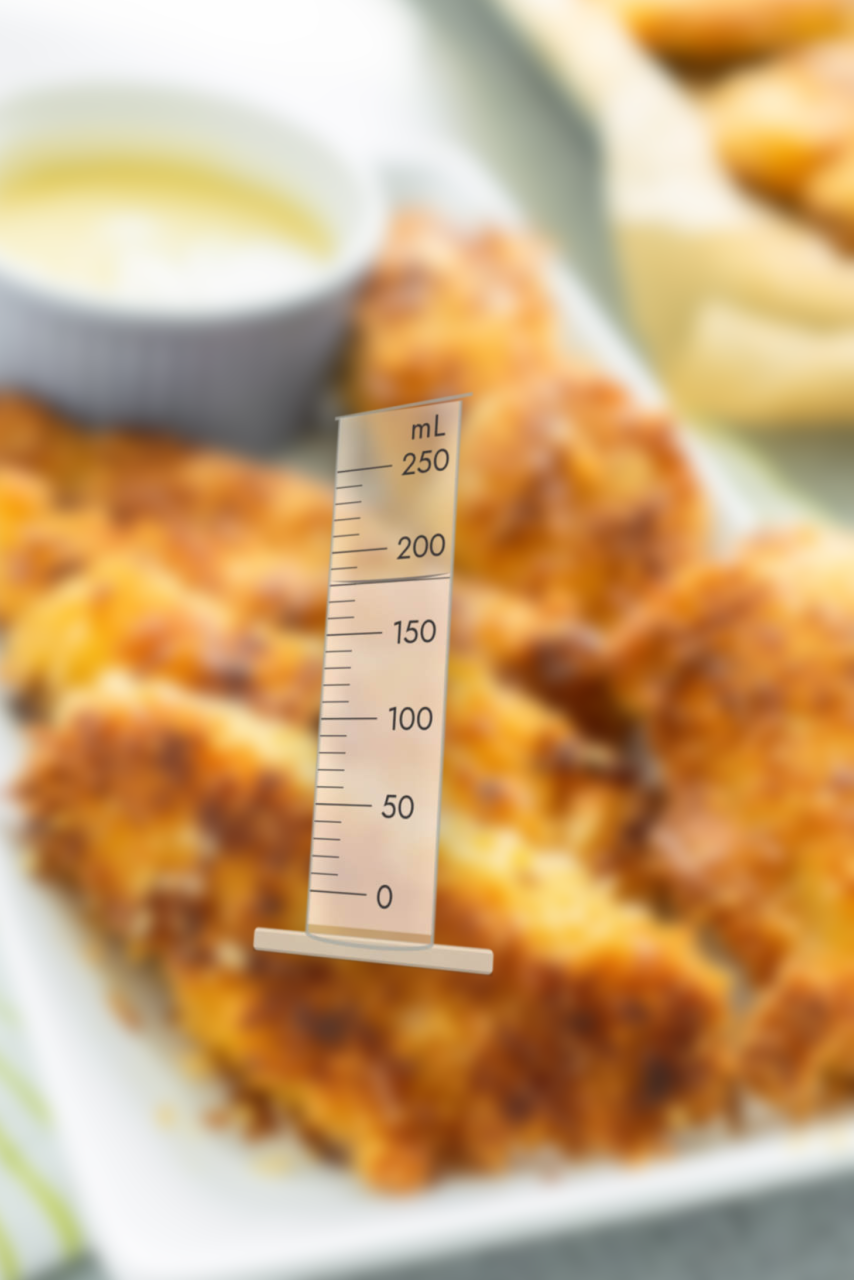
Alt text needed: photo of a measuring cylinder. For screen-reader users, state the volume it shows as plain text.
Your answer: 180 mL
